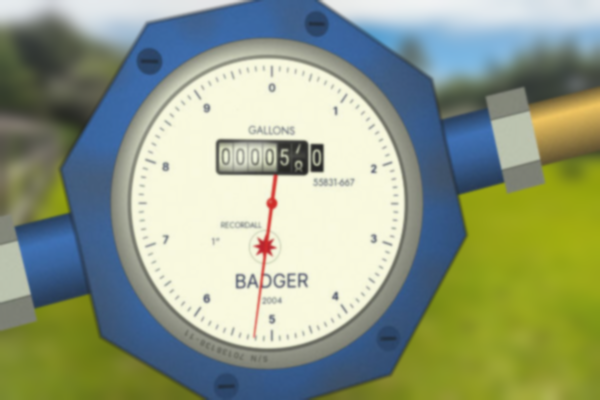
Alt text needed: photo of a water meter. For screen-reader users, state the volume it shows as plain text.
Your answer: 575.2 gal
